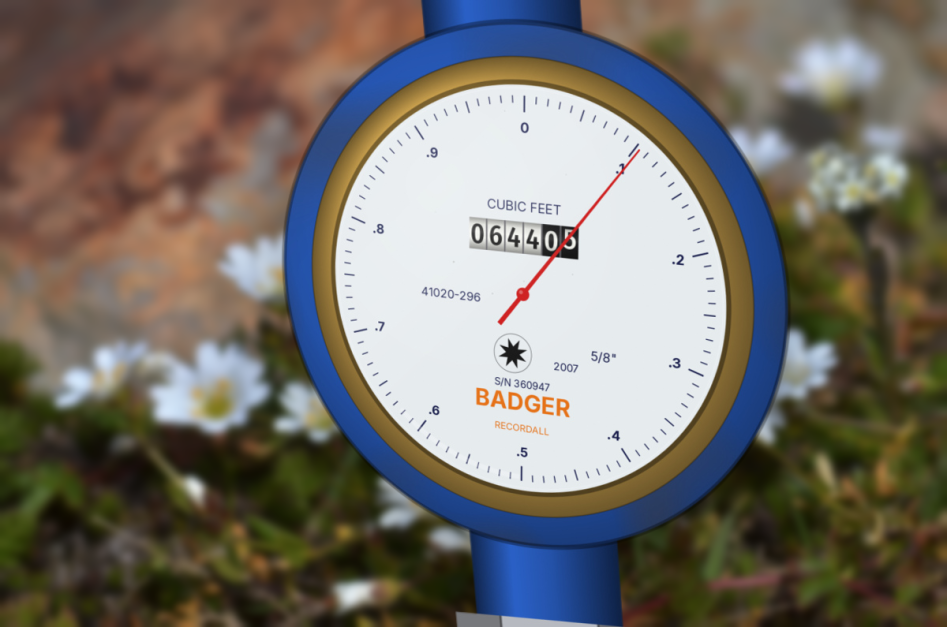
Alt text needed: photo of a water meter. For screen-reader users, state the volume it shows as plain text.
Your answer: 64405.10 ft³
